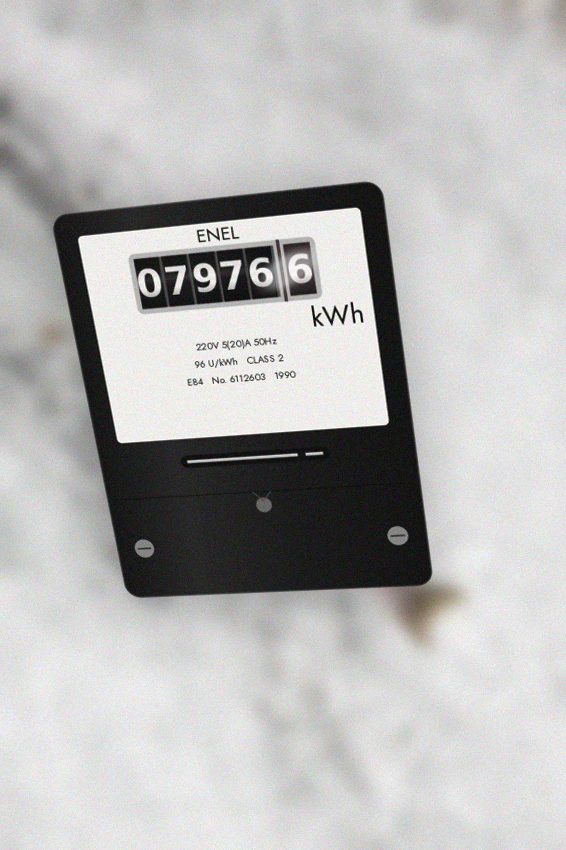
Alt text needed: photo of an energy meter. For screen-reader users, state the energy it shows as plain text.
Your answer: 7976.6 kWh
